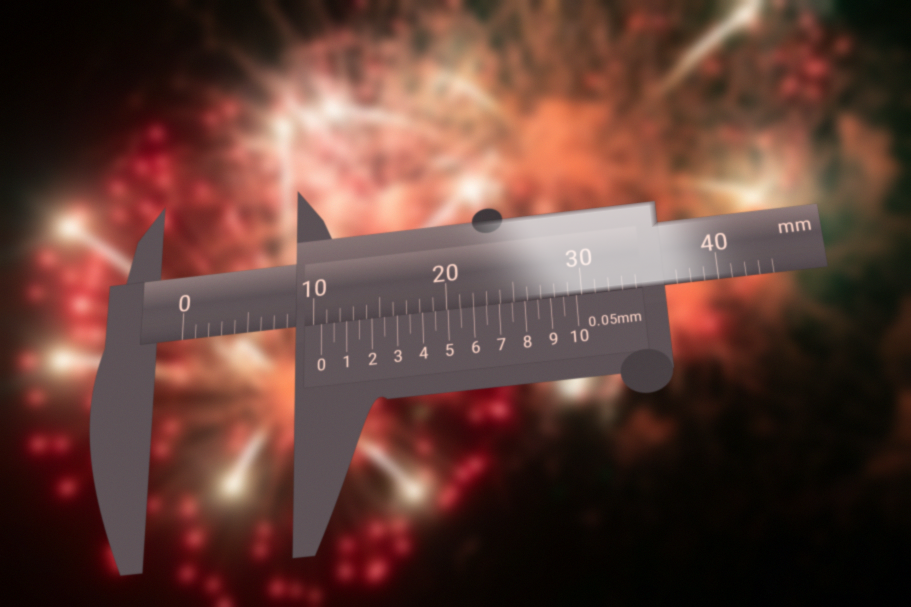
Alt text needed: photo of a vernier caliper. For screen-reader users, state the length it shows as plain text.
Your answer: 10.6 mm
